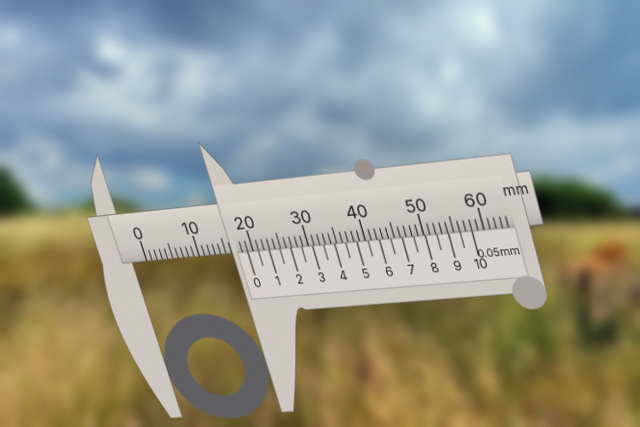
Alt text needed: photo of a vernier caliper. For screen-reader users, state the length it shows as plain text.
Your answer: 19.0 mm
